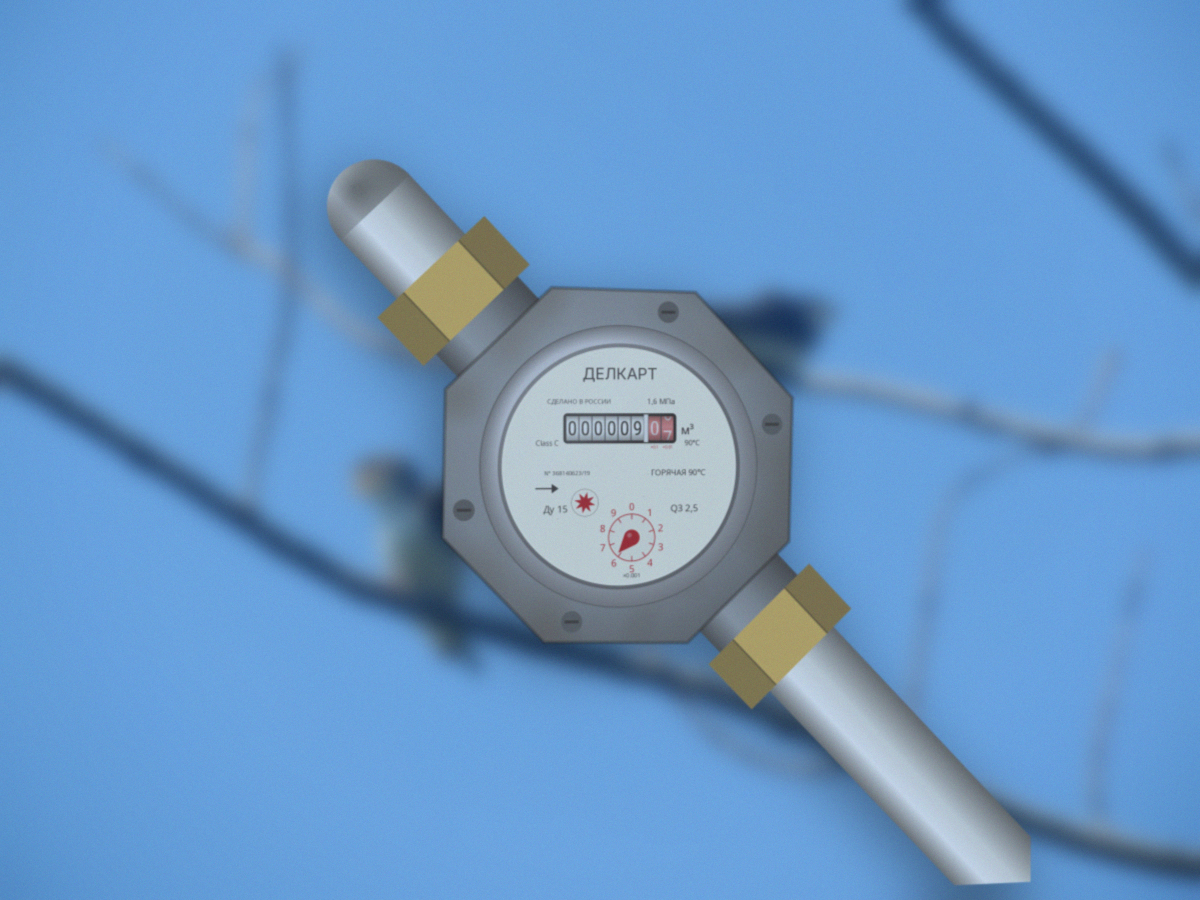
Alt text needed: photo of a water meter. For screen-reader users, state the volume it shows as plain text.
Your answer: 9.066 m³
